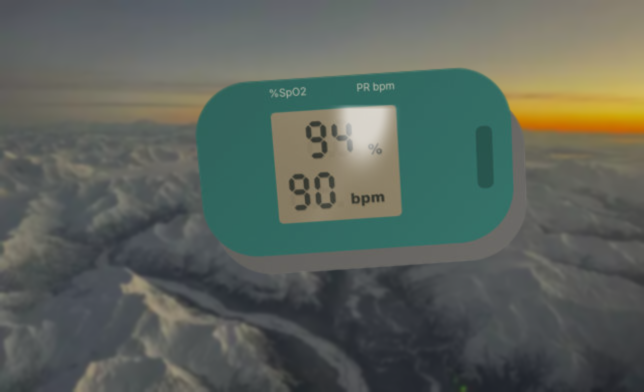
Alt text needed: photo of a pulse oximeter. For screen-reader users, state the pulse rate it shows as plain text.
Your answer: 90 bpm
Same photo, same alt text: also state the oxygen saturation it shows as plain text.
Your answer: 94 %
